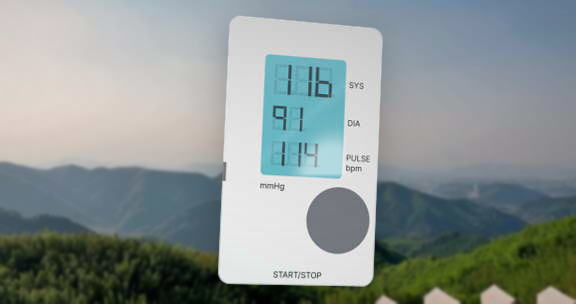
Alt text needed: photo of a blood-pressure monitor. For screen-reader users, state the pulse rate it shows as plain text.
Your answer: 114 bpm
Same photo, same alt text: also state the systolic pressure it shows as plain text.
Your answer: 116 mmHg
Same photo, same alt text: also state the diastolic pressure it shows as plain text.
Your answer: 91 mmHg
